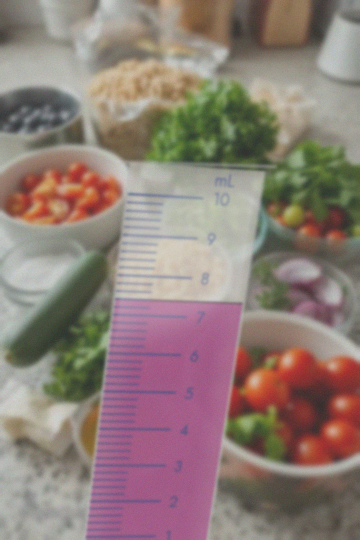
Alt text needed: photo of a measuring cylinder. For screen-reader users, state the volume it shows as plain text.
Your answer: 7.4 mL
